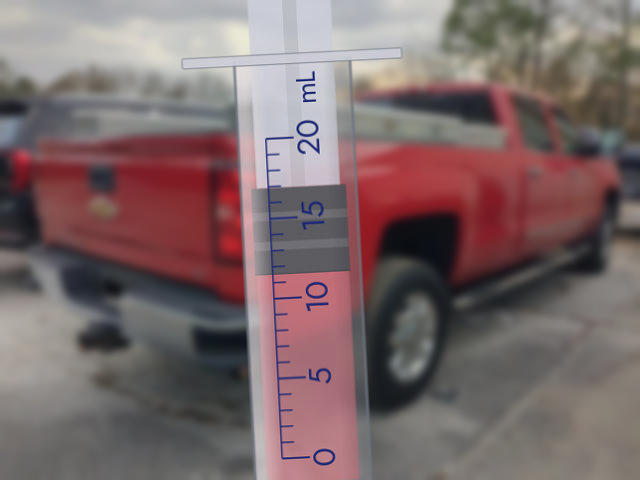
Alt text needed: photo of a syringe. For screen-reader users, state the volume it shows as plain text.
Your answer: 11.5 mL
